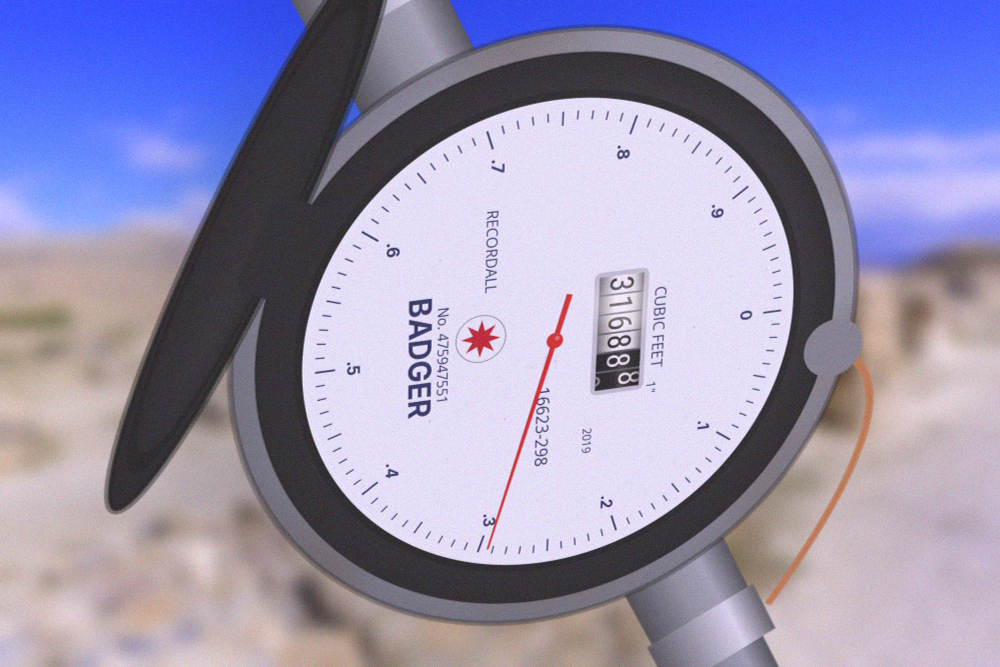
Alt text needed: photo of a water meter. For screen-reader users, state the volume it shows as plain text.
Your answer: 316888.29 ft³
